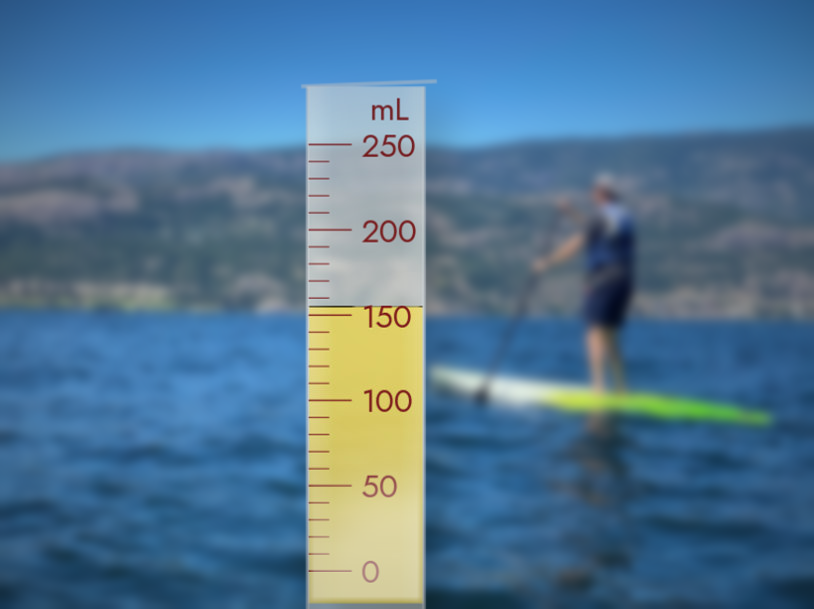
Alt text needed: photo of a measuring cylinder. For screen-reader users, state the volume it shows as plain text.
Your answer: 155 mL
